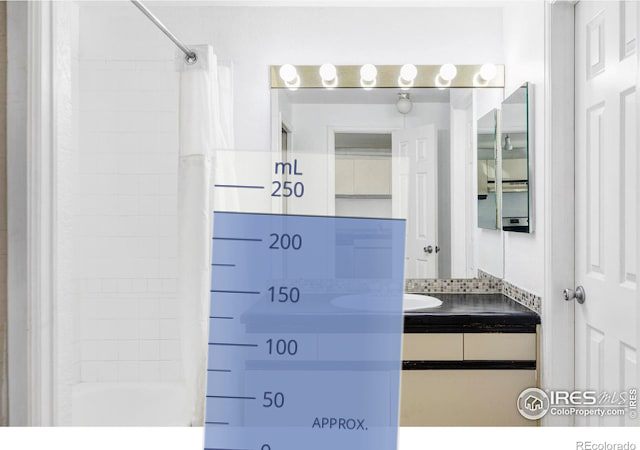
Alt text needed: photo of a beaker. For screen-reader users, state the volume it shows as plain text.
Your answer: 225 mL
